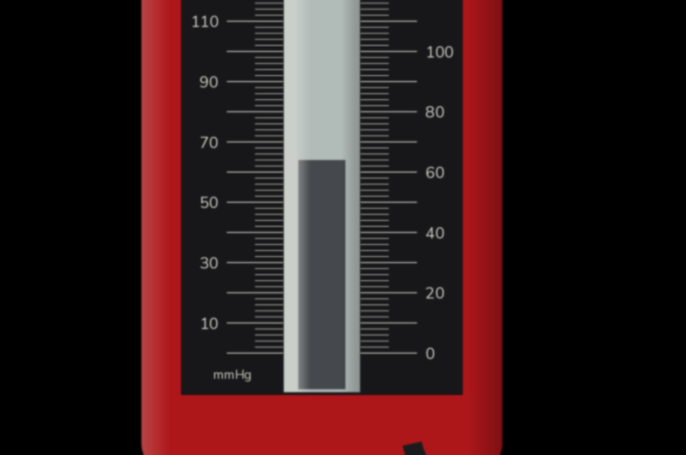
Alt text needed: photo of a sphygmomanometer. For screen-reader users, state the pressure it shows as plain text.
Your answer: 64 mmHg
